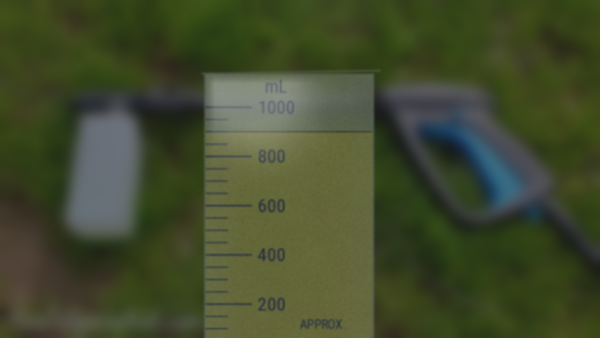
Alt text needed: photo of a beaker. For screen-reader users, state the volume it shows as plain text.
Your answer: 900 mL
